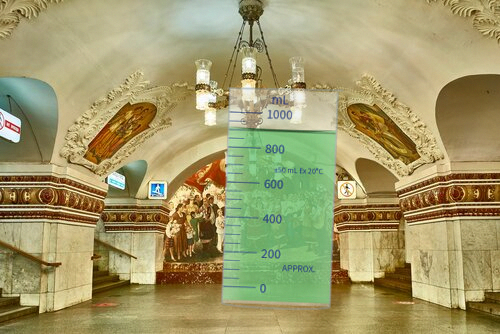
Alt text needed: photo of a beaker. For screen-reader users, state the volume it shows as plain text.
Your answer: 900 mL
